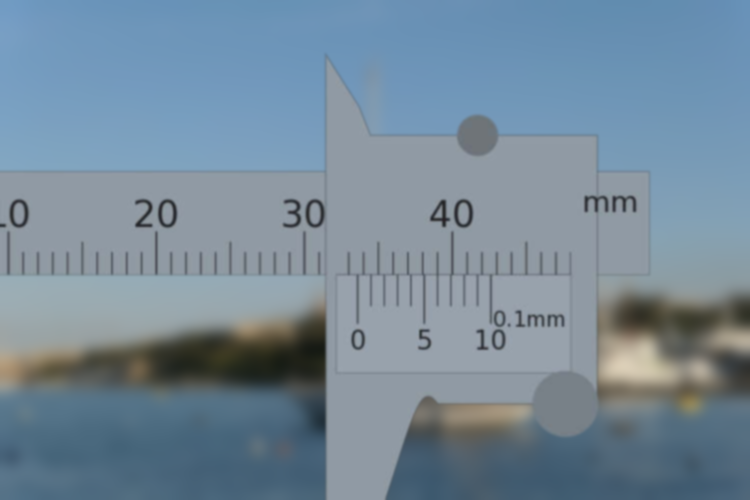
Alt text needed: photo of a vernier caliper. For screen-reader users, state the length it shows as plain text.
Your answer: 33.6 mm
